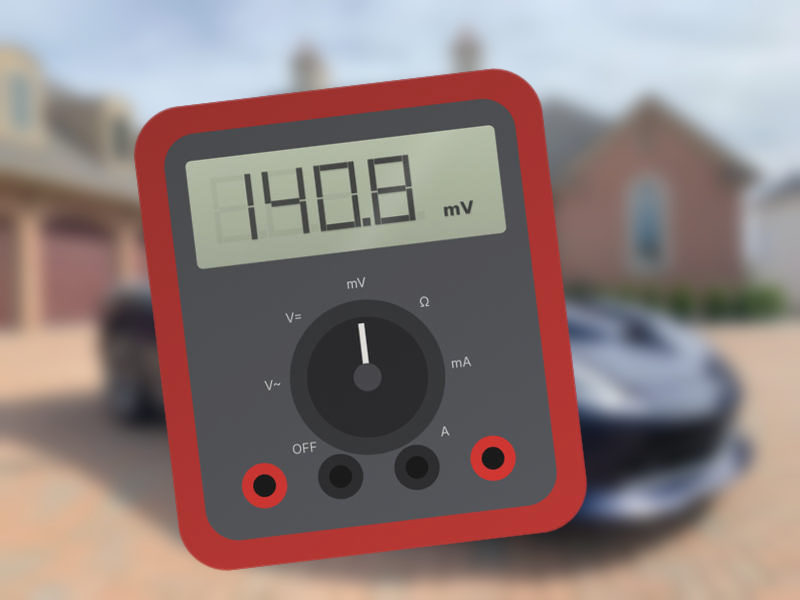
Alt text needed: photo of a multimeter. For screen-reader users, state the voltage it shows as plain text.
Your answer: 140.8 mV
